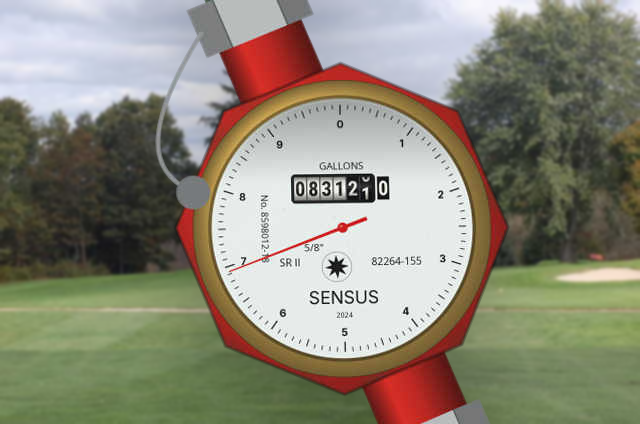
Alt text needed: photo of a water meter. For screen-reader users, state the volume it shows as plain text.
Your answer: 831206.9 gal
